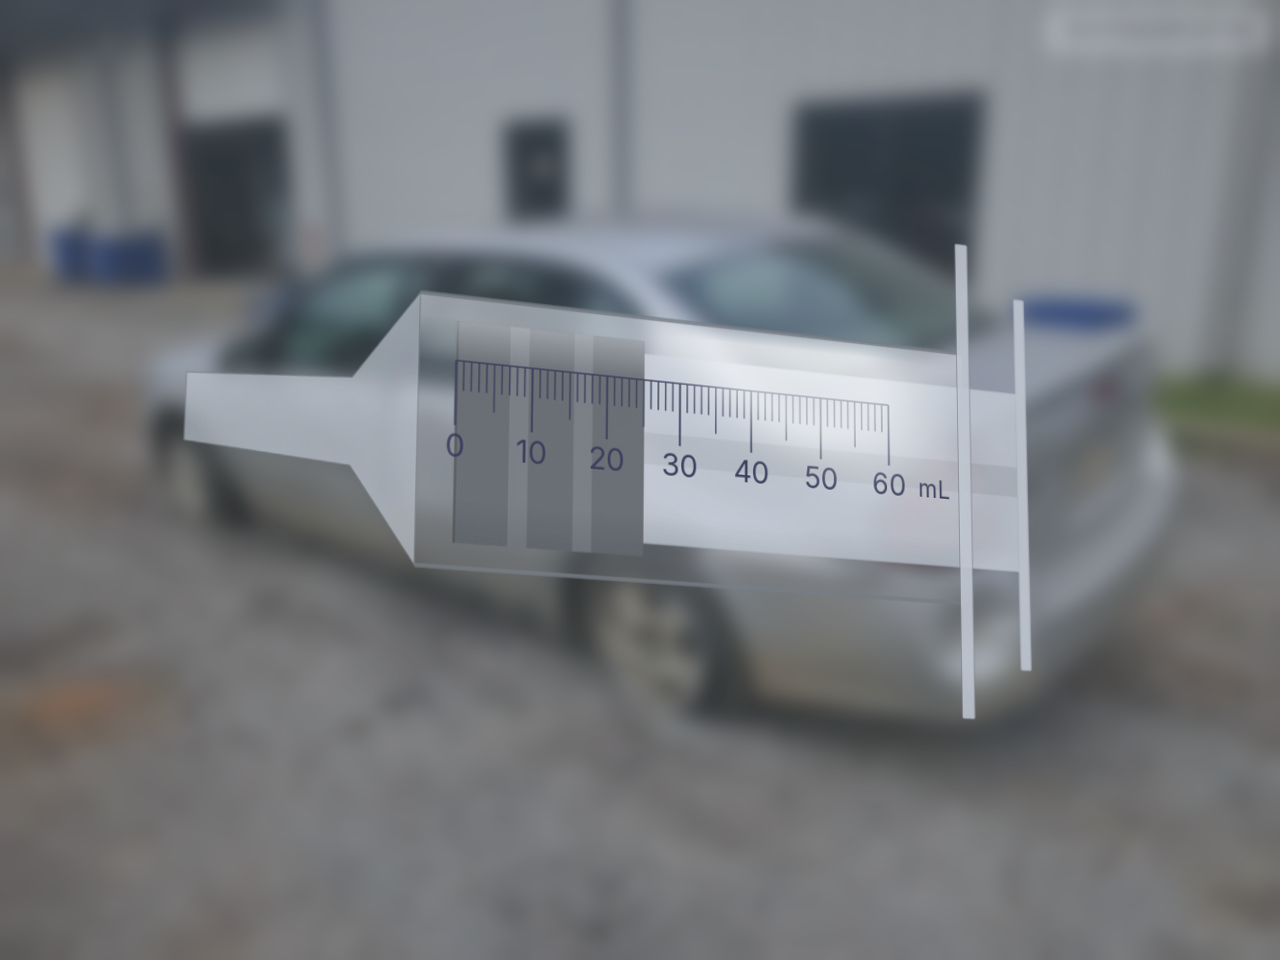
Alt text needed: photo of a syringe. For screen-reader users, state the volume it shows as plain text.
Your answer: 0 mL
